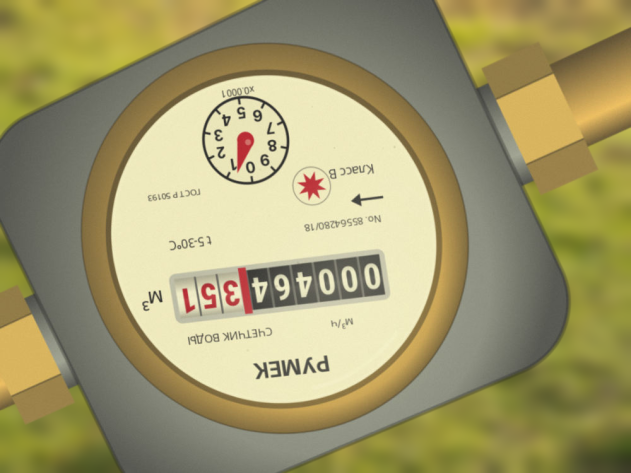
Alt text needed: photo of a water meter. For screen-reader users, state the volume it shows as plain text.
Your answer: 464.3510 m³
